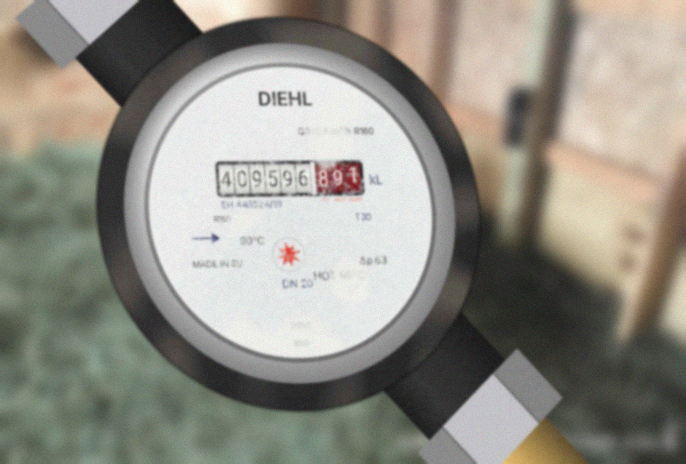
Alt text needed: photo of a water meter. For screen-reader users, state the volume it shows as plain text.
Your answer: 409596.891 kL
